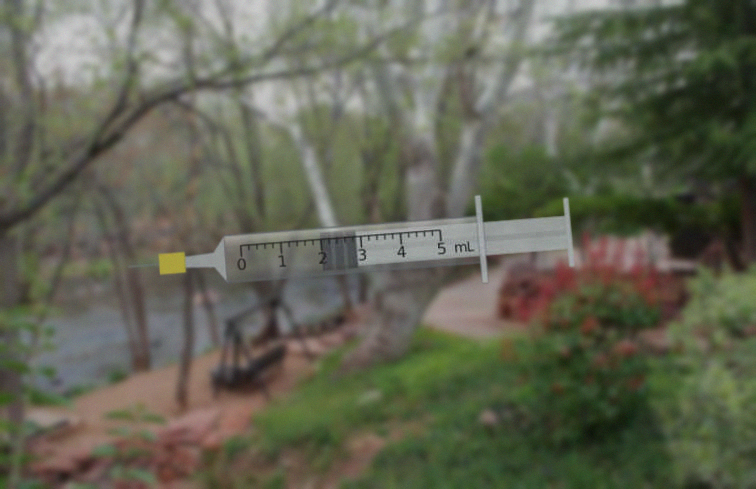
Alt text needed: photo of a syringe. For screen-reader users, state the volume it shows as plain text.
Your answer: 2 mL
